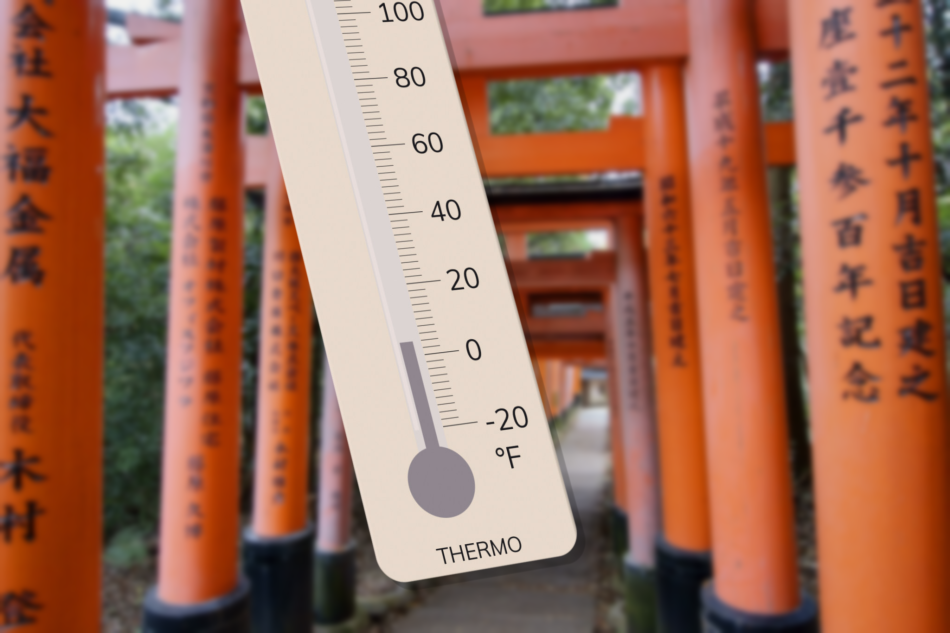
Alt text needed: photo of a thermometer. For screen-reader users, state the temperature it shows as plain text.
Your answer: 4 °F
